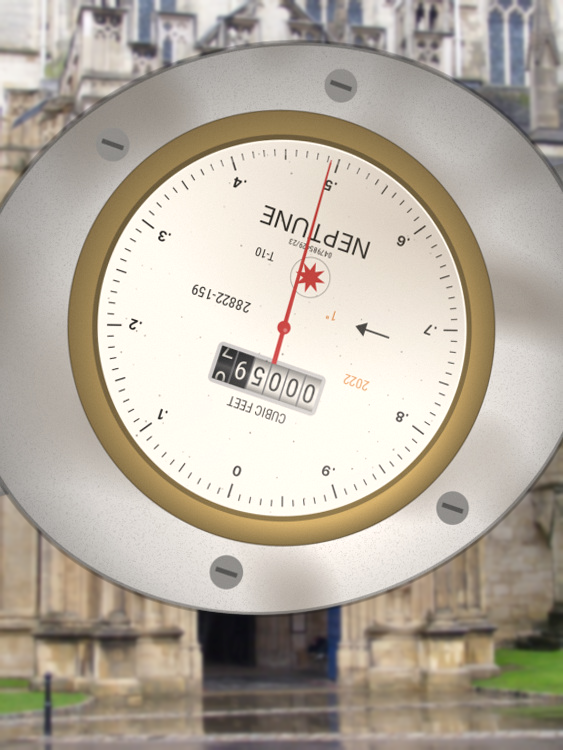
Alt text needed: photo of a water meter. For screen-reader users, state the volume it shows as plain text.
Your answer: 596.49 ft³
